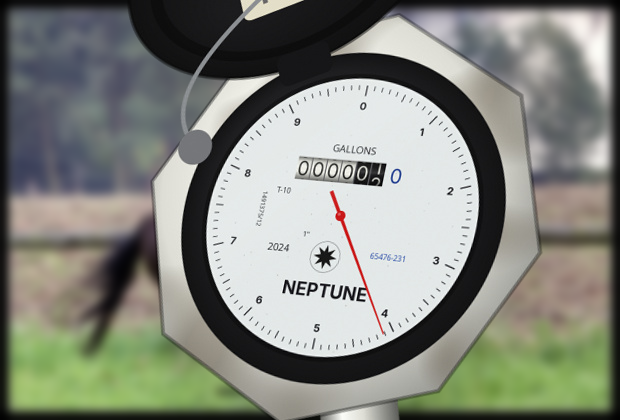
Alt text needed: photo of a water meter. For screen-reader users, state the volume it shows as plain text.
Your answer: 14.1 gal
